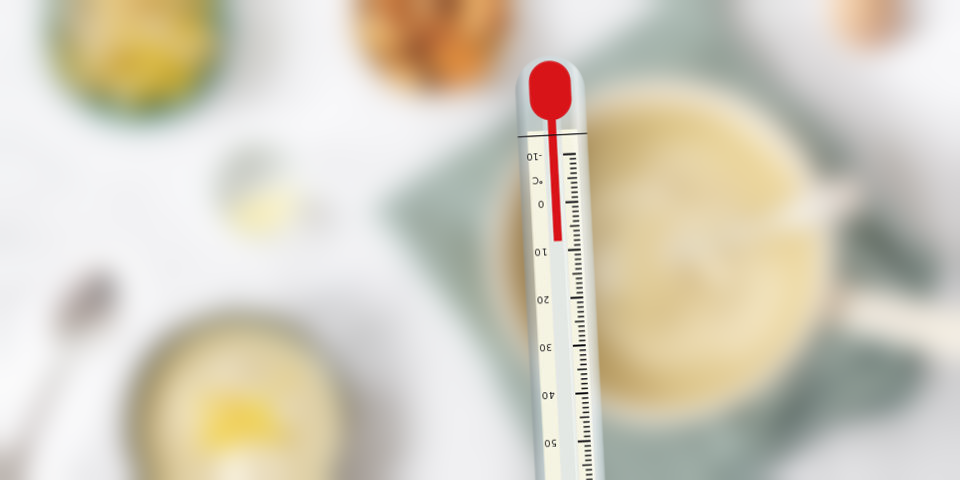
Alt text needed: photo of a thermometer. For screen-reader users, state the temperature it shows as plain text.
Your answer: 8 °C
